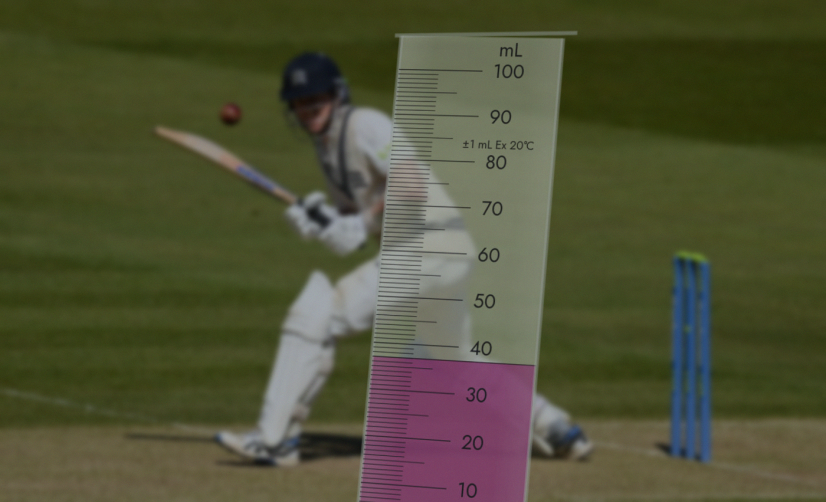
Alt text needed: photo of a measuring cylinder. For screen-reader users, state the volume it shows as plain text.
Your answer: 37 mL
